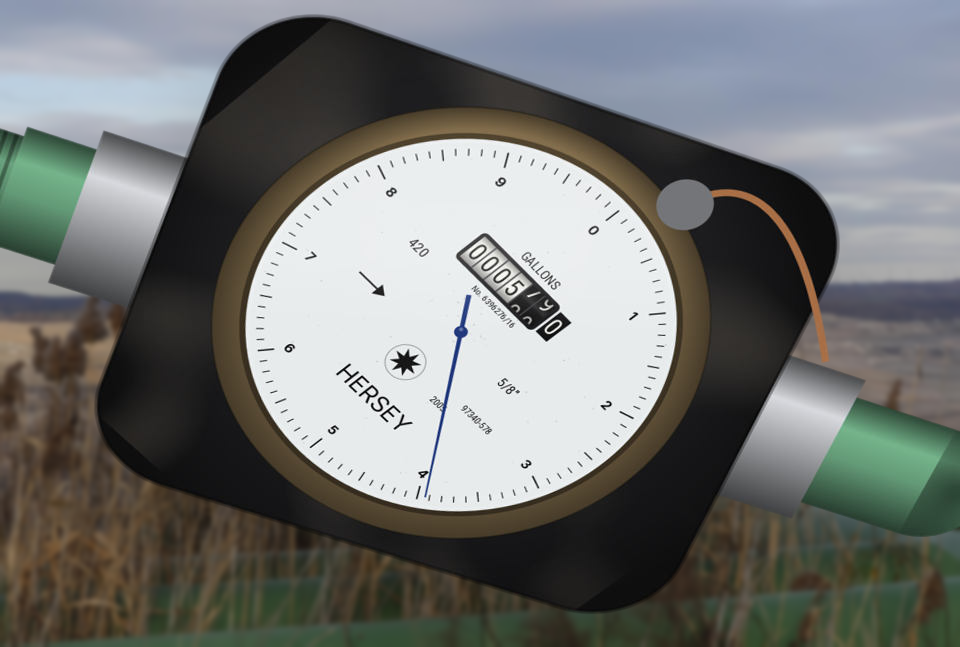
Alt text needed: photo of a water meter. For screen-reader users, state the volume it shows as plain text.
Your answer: 5793.9 gal
